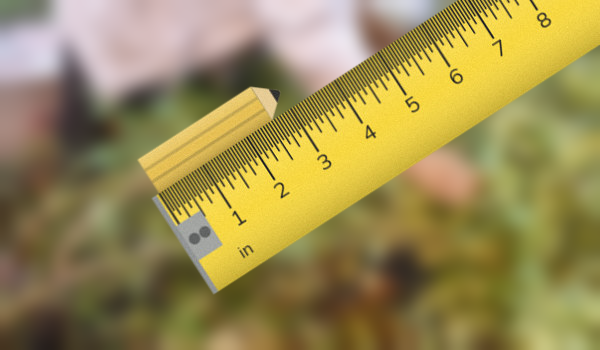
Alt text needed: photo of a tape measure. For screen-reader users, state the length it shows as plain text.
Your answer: 3 in
